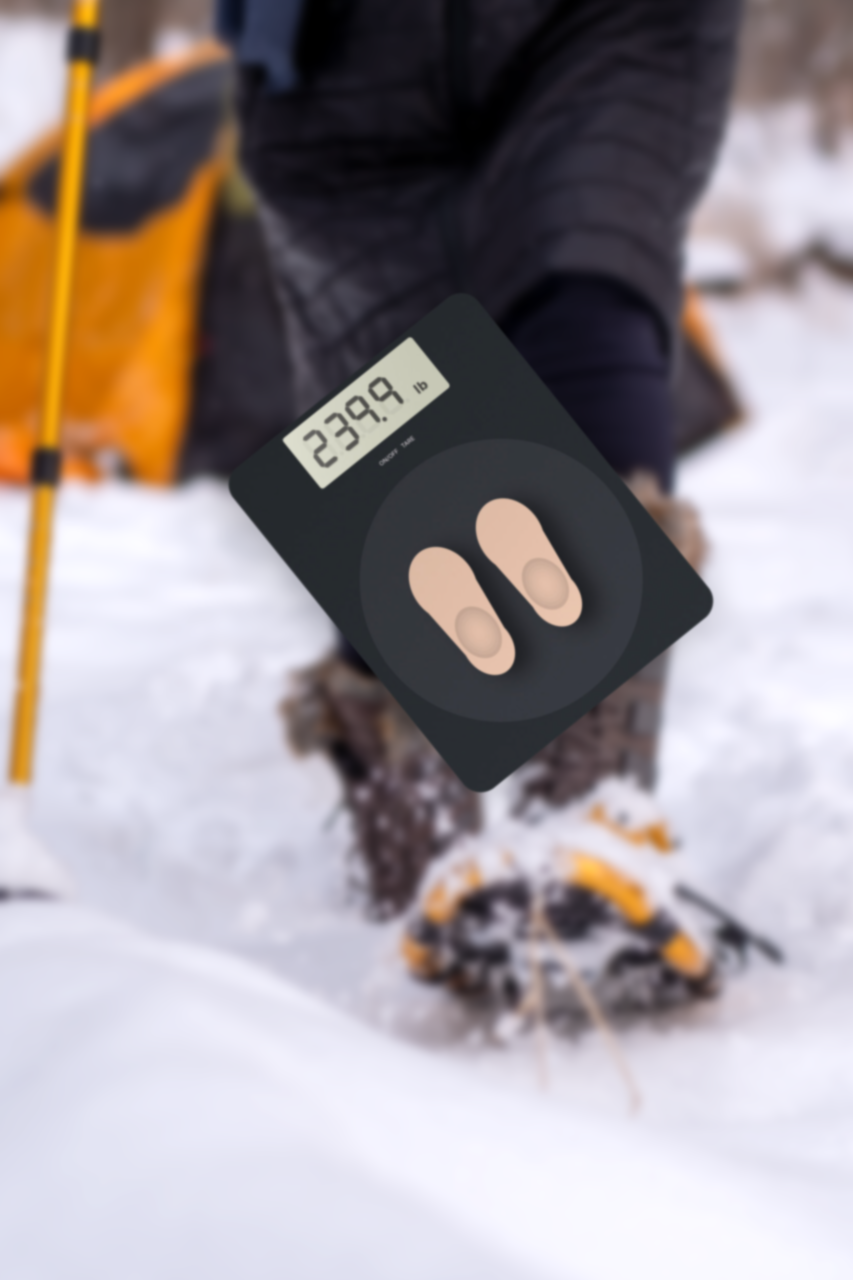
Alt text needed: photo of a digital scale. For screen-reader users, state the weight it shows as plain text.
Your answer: 239.9 lb
